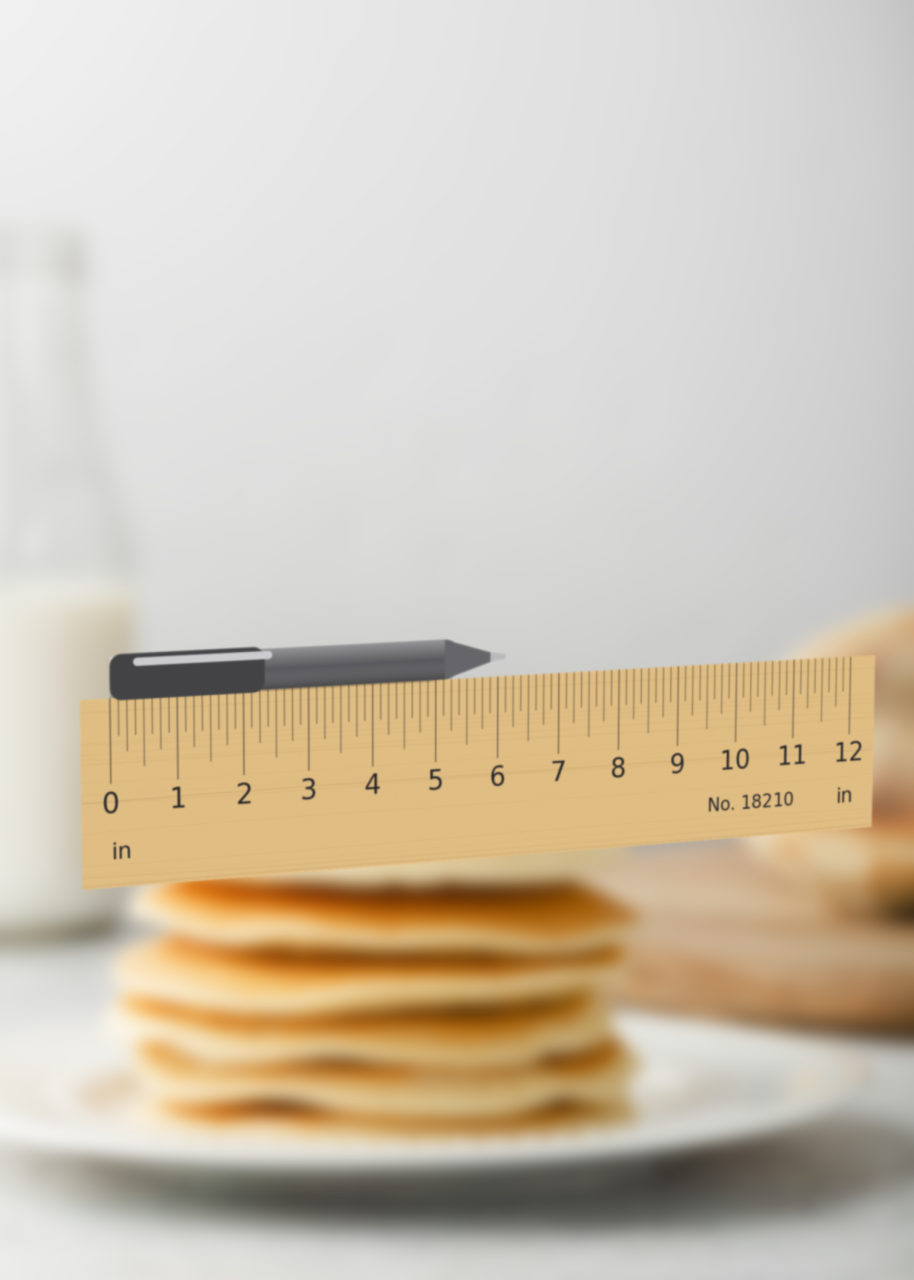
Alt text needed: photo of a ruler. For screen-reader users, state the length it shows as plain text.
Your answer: 6.125 in
